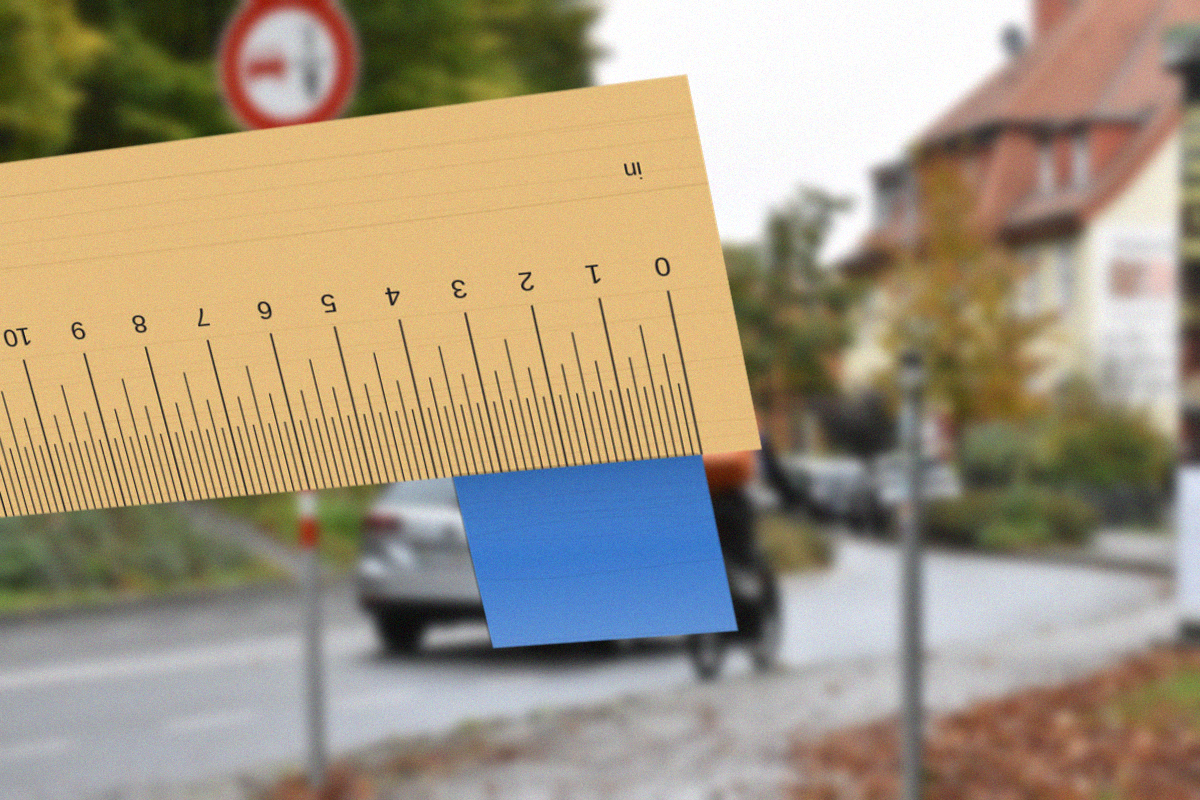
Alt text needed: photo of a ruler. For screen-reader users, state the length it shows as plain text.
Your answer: 3.75 in
